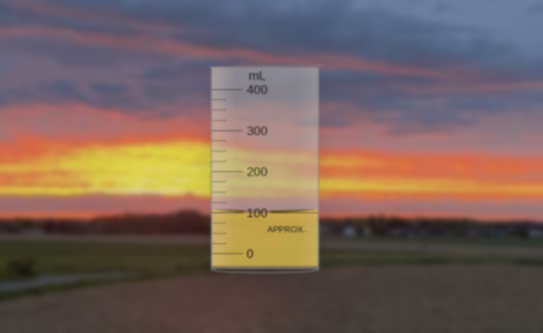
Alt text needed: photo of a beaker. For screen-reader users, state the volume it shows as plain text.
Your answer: 100 mL
